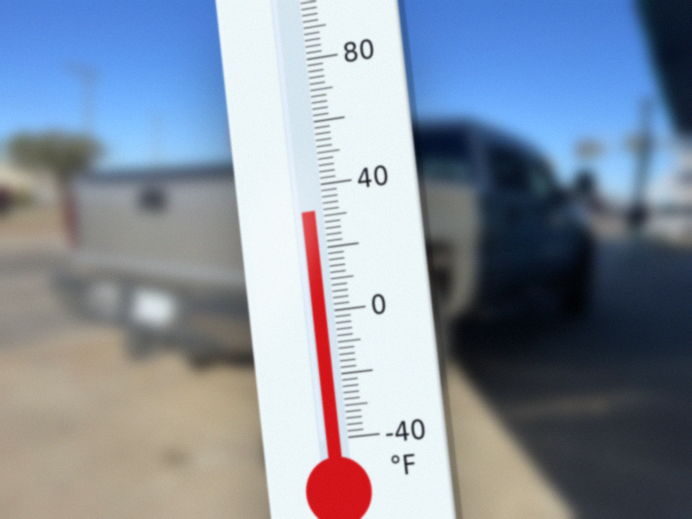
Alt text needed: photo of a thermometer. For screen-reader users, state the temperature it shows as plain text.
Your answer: 32 °F
